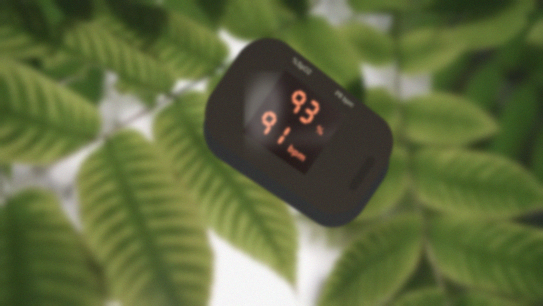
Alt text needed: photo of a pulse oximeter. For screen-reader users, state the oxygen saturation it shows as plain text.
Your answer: 93 %
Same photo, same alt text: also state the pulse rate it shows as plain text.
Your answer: 91 bpm
